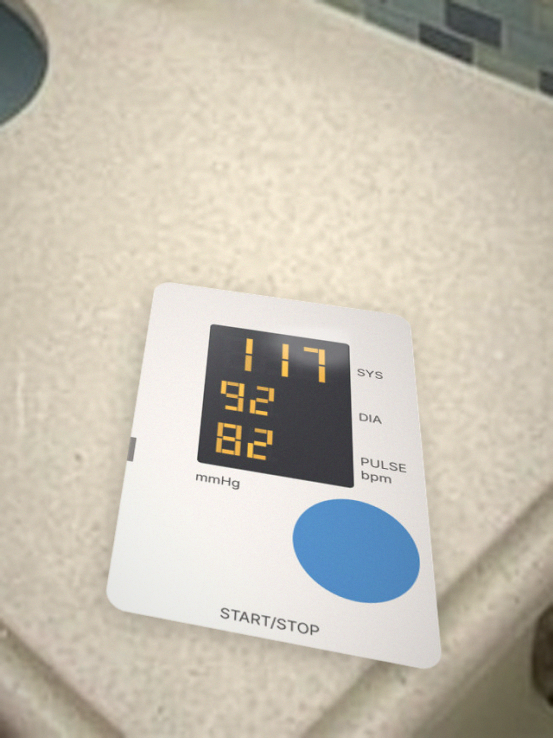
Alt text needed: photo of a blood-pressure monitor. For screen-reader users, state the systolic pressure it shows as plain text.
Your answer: 117 mmHg
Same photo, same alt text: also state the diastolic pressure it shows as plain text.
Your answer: 92 mmHg
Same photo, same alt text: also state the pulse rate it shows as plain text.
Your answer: 82 bpm
